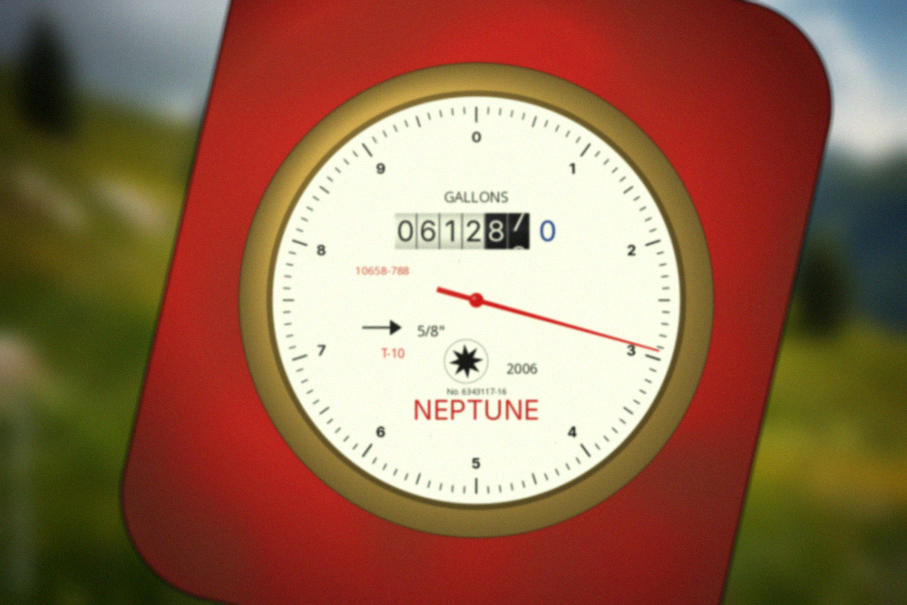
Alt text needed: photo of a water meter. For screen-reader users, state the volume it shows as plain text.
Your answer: 612872.9 gal
